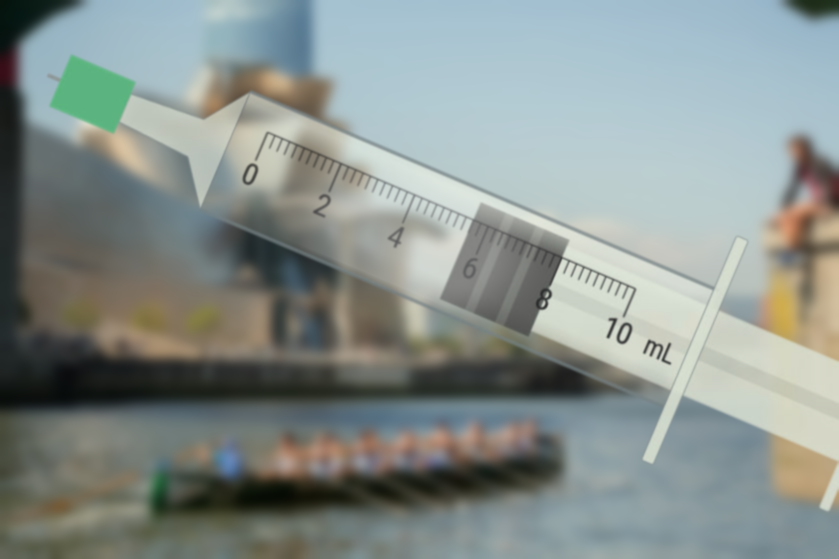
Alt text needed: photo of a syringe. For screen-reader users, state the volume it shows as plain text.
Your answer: 5.6 mL
